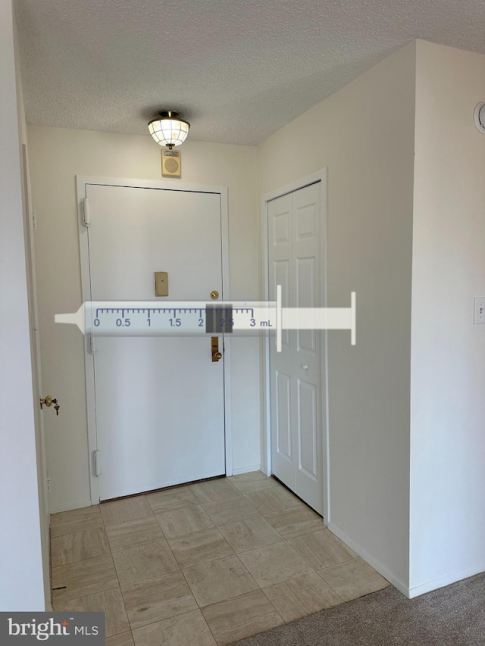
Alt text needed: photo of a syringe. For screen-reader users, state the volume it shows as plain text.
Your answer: 2.1 mL
